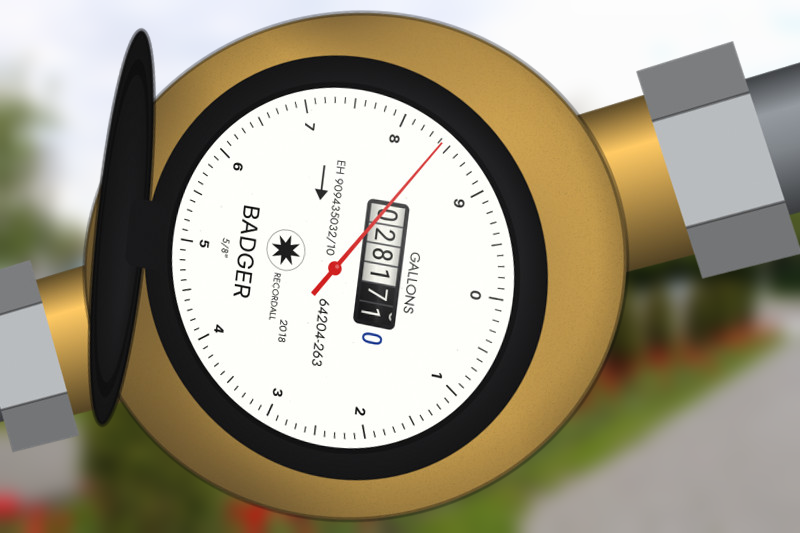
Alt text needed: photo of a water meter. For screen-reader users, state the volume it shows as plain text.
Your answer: 281708.4 gal
